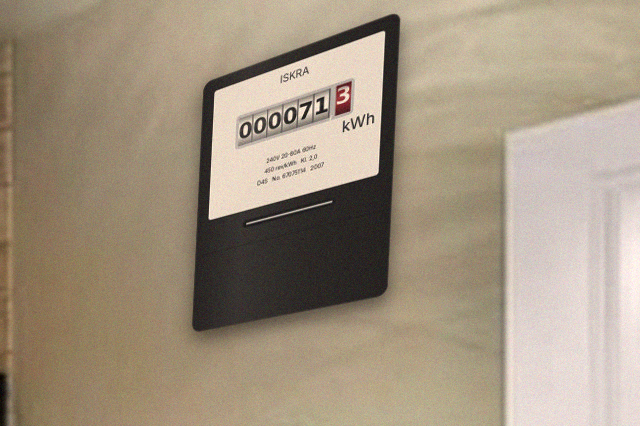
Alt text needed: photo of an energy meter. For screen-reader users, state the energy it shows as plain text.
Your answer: 71.3 kWh
